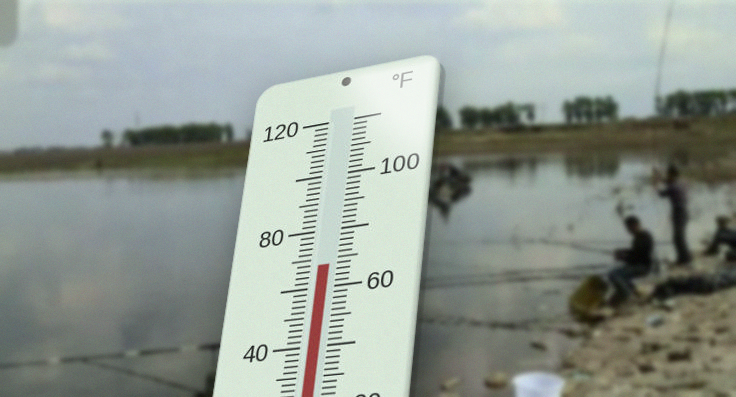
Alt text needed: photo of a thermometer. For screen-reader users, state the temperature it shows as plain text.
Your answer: 68 °F
